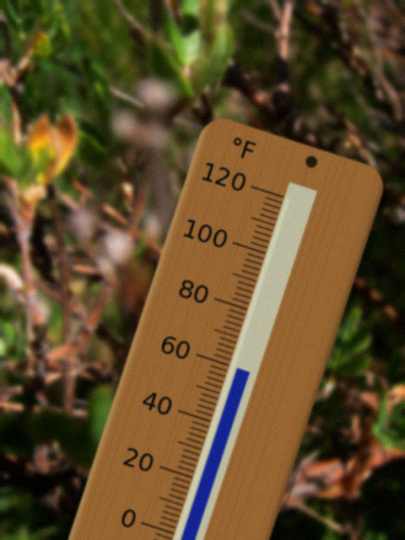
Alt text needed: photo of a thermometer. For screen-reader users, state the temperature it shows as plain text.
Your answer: 60 °F
